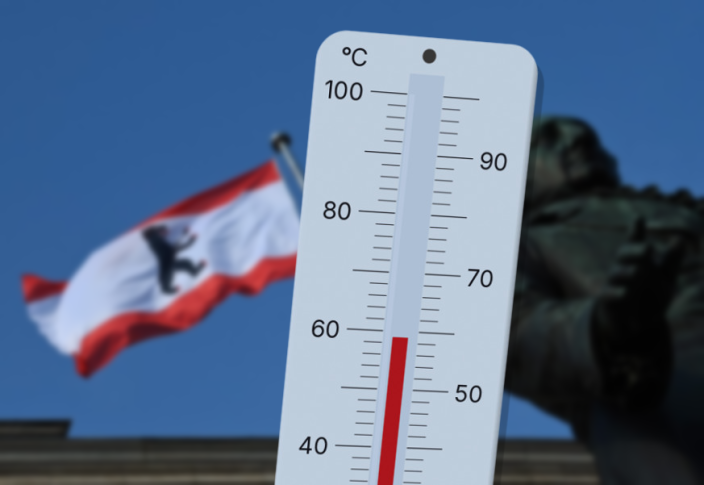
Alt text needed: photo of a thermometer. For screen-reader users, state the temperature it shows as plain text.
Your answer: 59 °C
